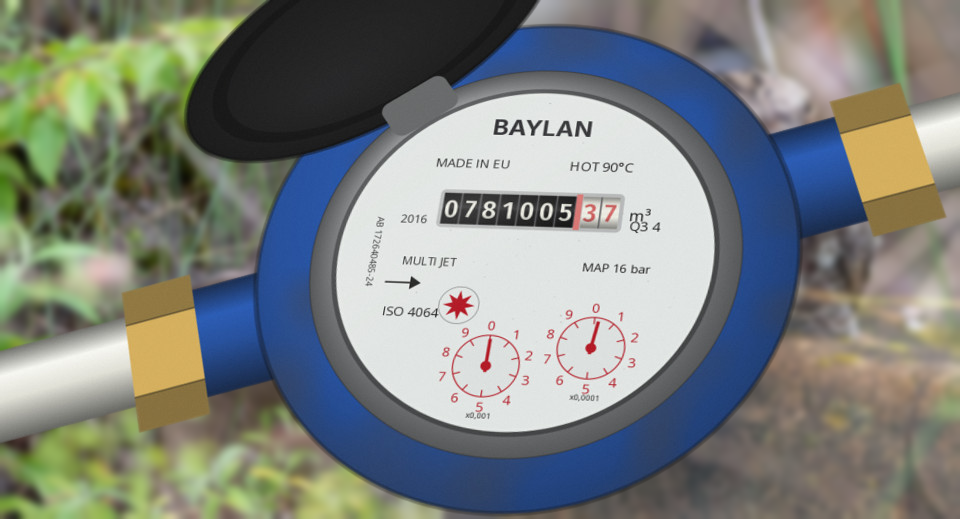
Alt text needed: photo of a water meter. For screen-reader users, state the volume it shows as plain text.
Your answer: 781005.3700 m³
